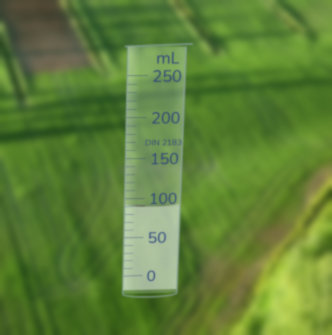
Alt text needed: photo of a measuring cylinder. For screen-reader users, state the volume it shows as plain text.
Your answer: 90 mL
